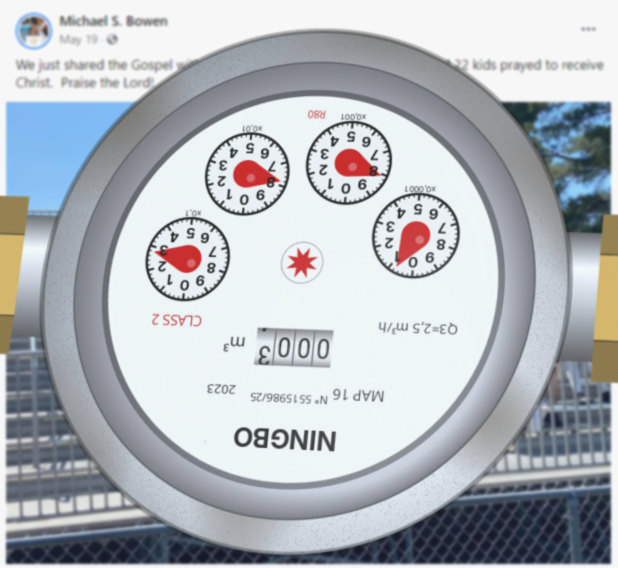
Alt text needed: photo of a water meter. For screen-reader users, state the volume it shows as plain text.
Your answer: 3.2780 m³
